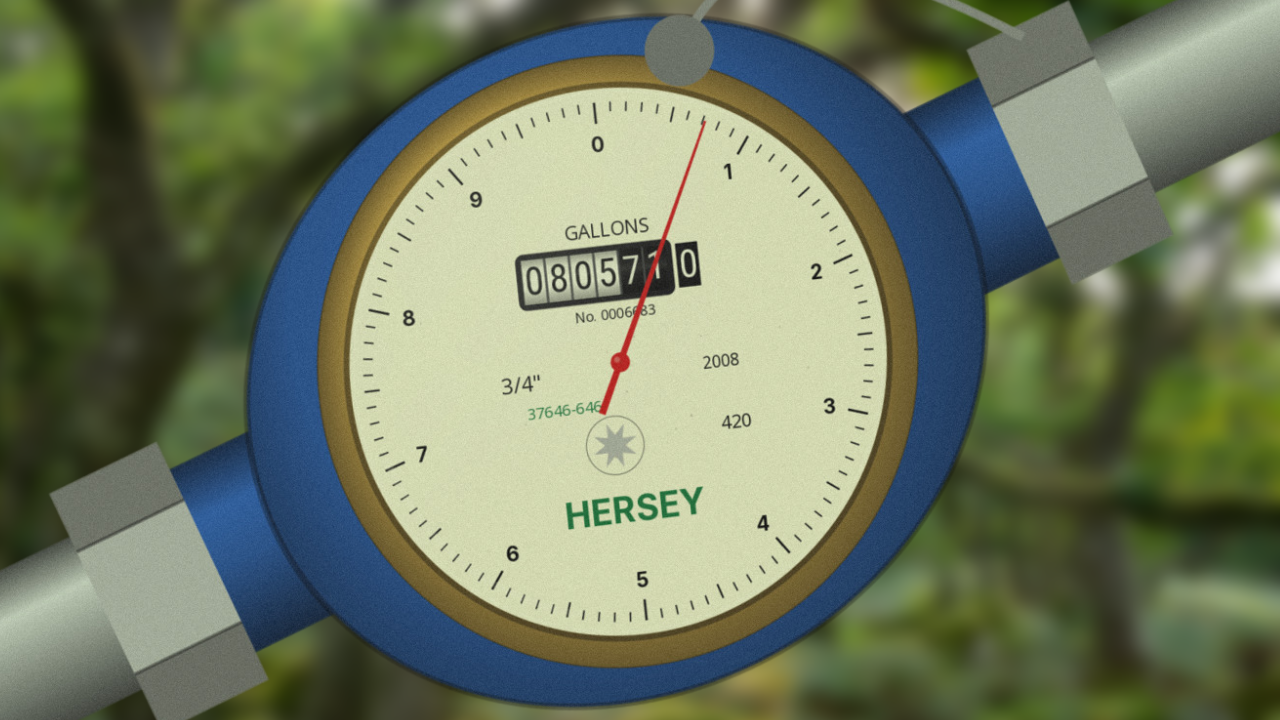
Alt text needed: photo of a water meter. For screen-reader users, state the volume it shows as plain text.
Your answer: 805710.7 gal
